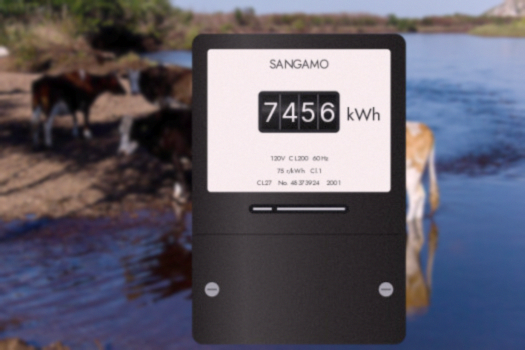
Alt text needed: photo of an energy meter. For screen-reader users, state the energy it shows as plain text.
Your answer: 7456 kWh
